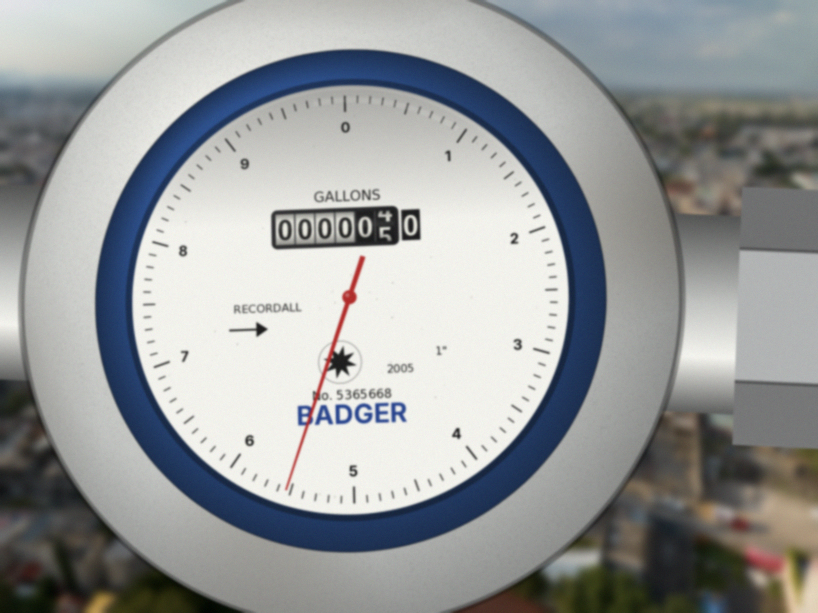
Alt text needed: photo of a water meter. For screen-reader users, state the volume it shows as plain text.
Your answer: 45.5 gal
